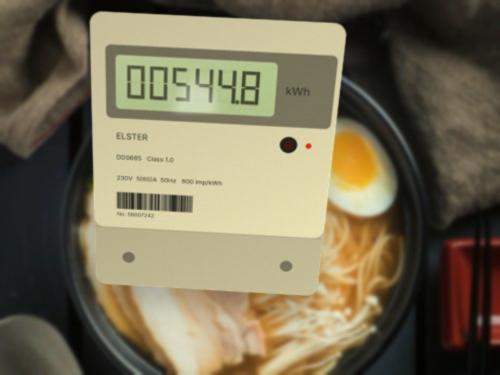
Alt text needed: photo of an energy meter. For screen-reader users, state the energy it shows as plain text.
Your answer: 544.8 kWh
